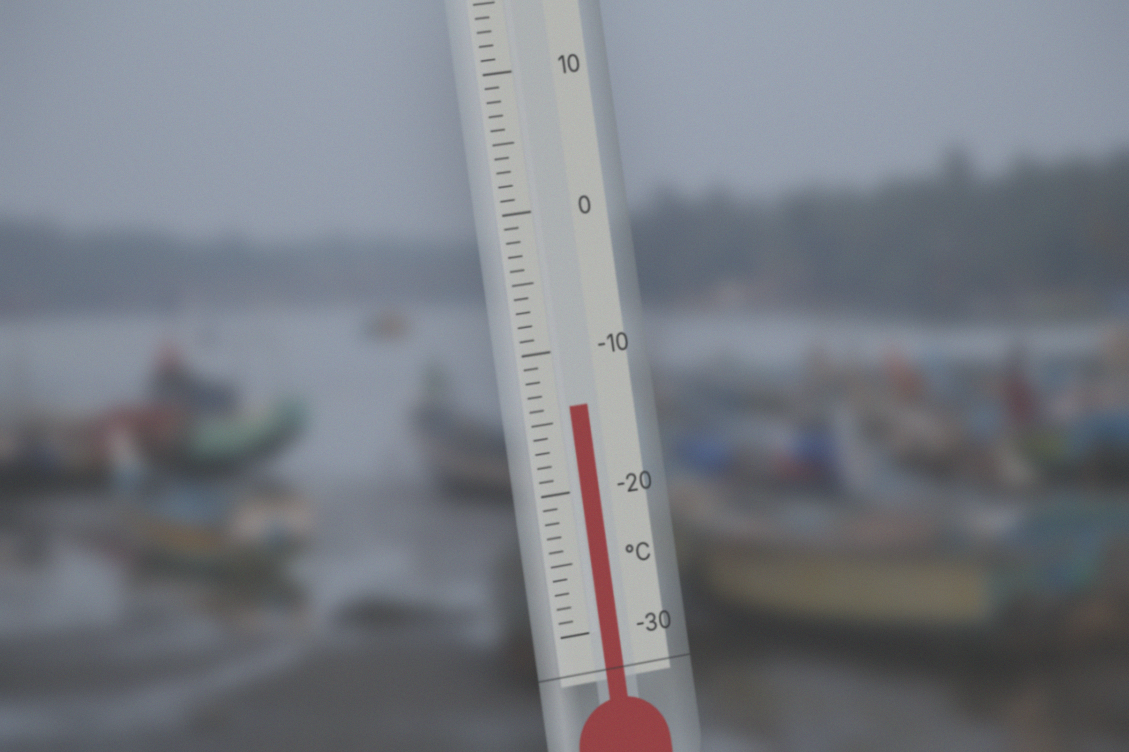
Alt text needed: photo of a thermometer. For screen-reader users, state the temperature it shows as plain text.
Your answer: -14 °C
